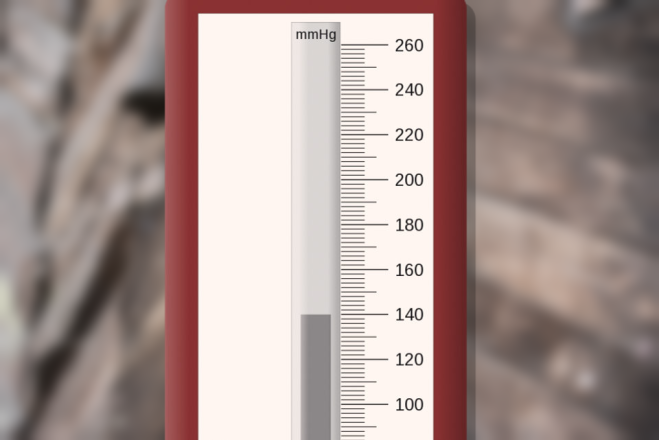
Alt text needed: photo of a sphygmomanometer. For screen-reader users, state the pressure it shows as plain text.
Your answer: 140 mmHg
